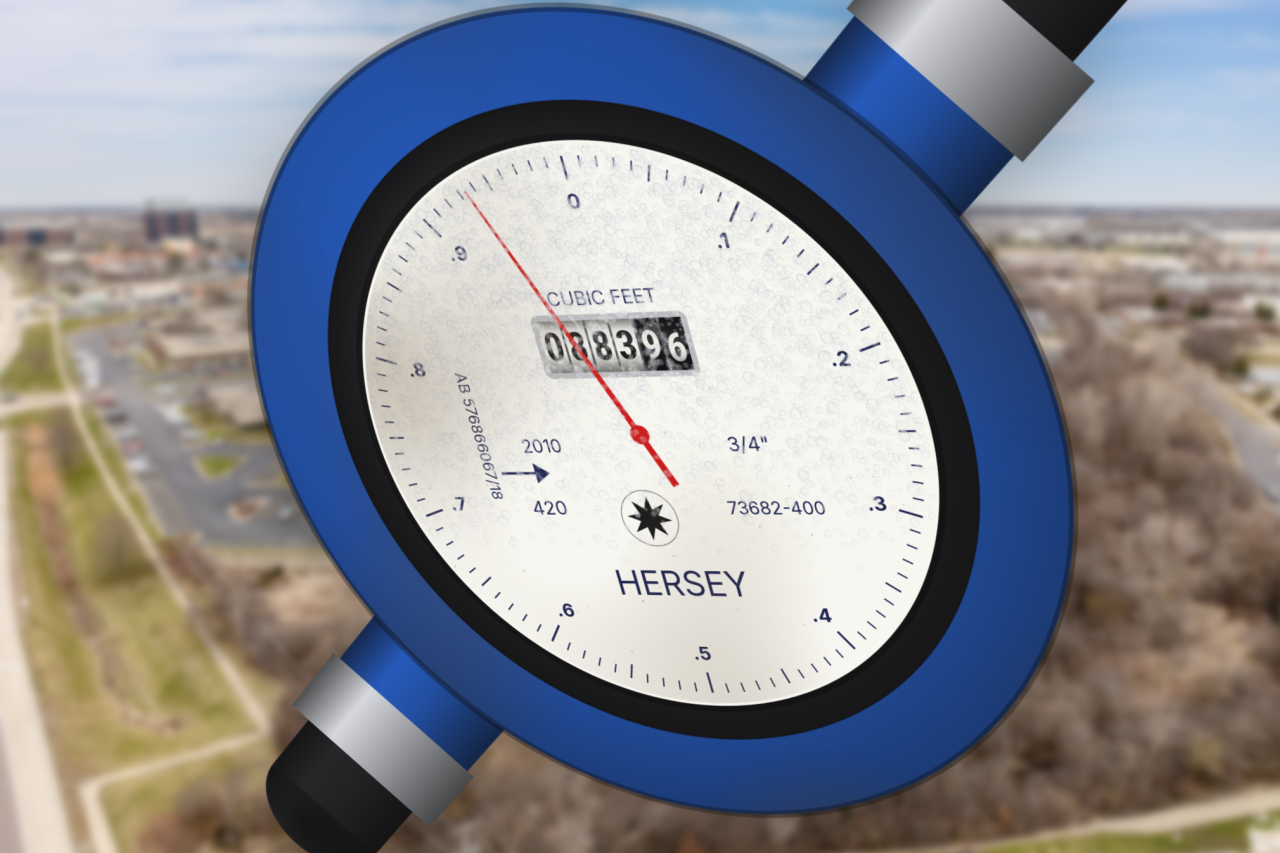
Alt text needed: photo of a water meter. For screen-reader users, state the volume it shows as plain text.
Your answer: 88395.93 ft³
